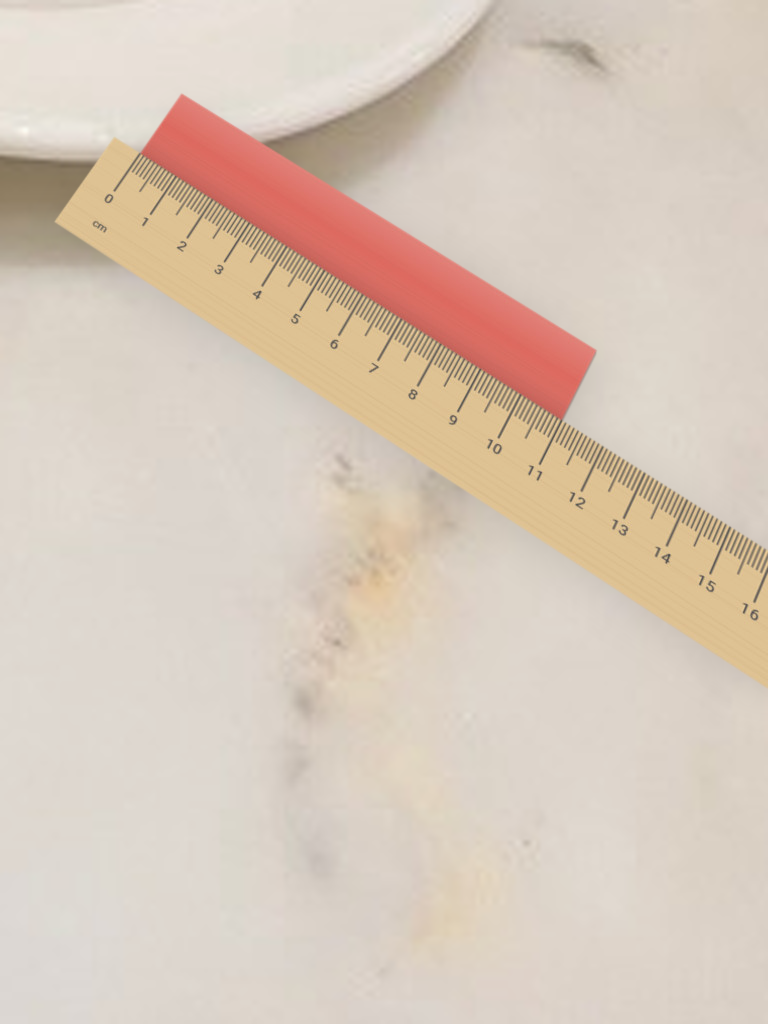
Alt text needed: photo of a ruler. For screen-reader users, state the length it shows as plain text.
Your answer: 11 cm
